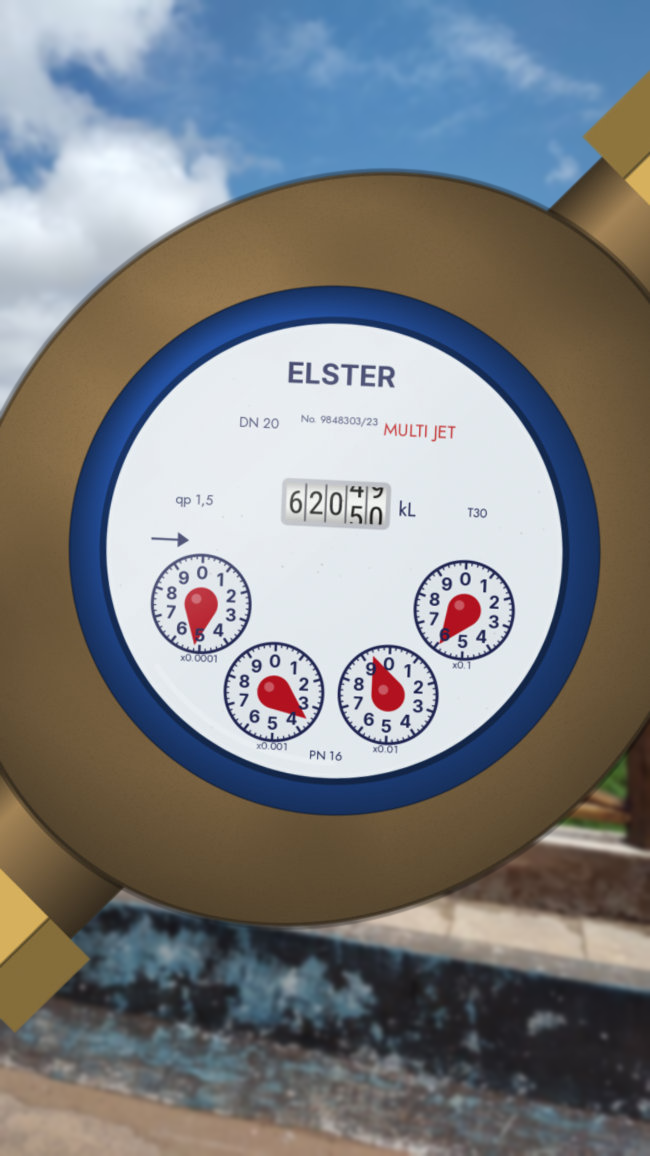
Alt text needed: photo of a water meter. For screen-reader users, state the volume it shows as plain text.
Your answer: 62049.5935 kL
